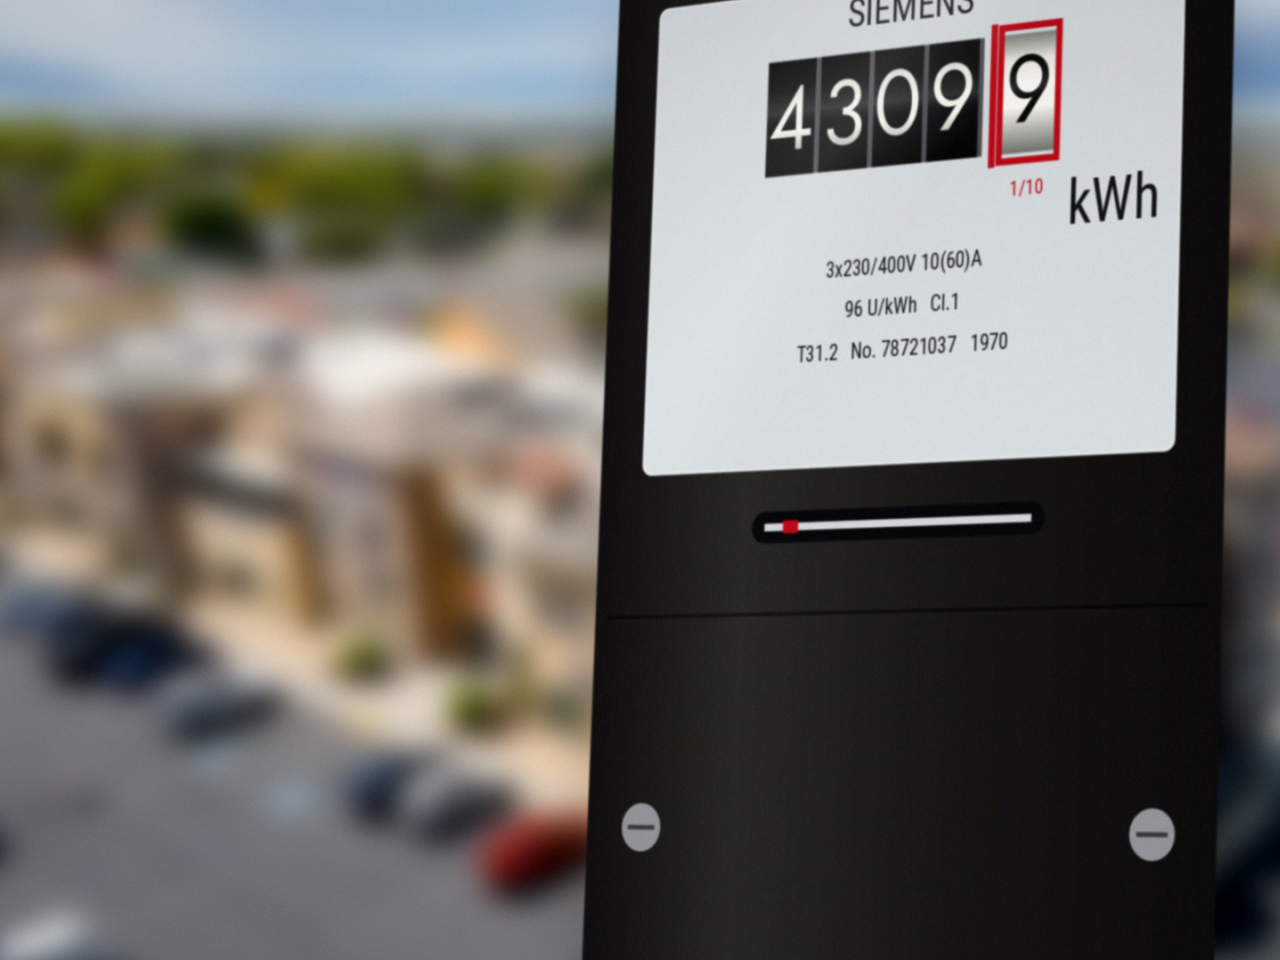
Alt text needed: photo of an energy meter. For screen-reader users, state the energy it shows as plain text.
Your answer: 4309.9 kWh
